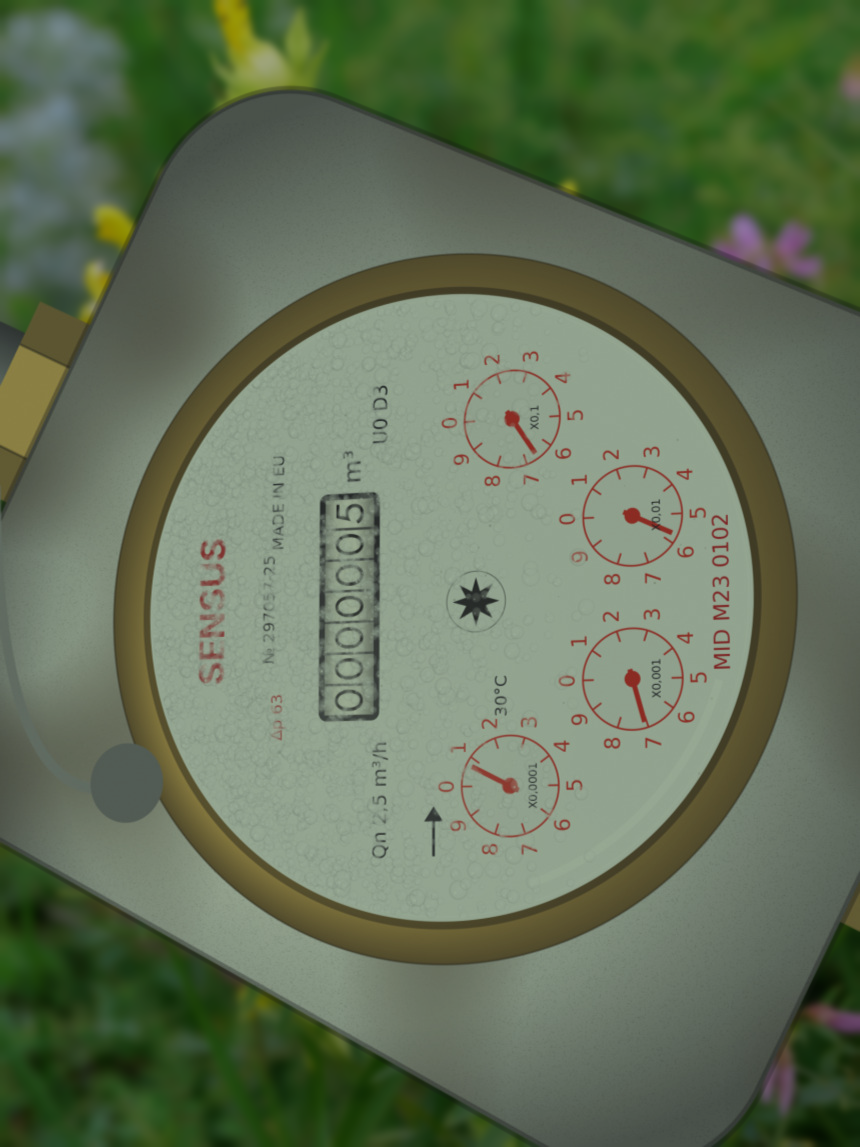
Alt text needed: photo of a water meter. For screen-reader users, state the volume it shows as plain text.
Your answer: 5.6570 m³
